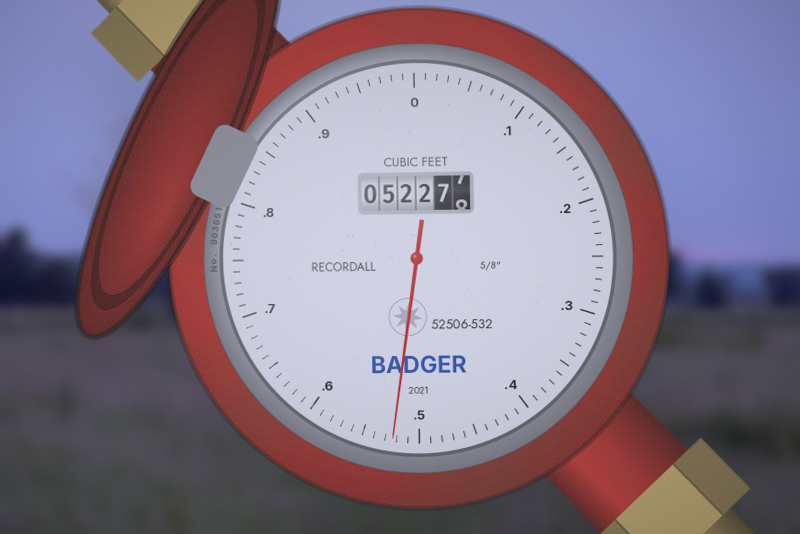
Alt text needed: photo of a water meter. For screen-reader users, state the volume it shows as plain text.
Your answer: 52277.52 ft³
